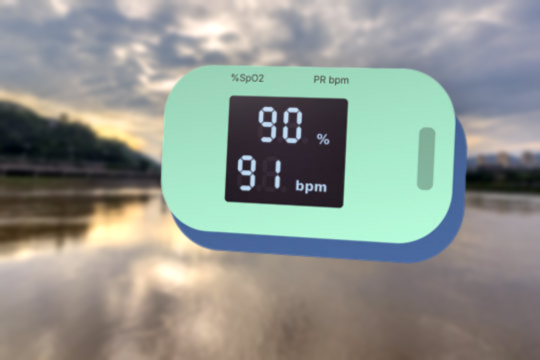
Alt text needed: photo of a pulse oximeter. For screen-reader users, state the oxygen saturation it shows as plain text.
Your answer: 90 %
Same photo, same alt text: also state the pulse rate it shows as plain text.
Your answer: 91 bpm
